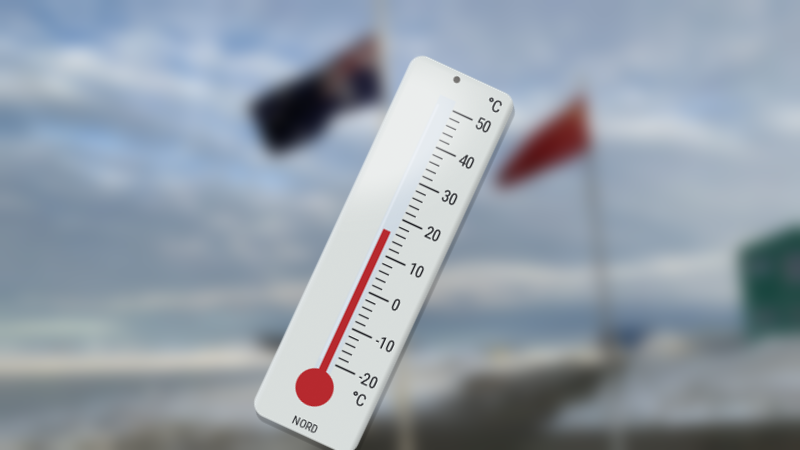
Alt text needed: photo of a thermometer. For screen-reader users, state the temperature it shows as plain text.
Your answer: 16 °C
